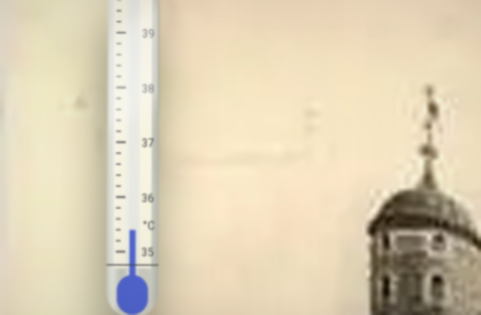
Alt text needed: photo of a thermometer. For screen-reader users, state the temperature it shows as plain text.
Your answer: 35.4 °C
